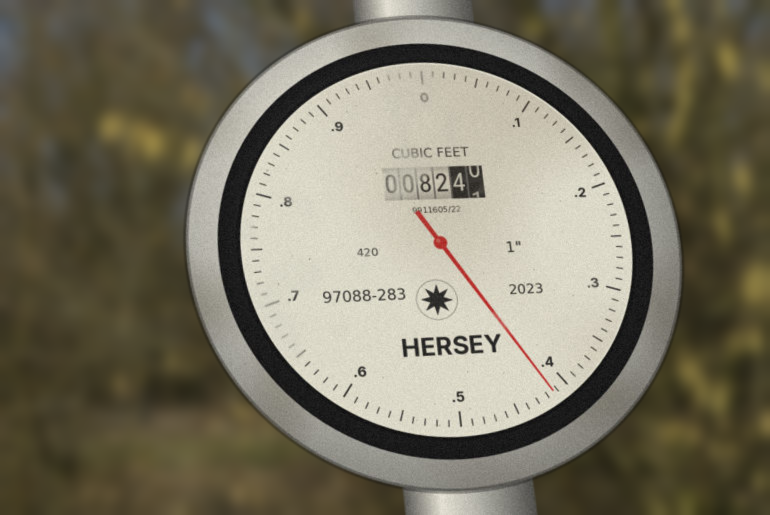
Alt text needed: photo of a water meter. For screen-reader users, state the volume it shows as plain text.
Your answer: 8240.41 ft³
